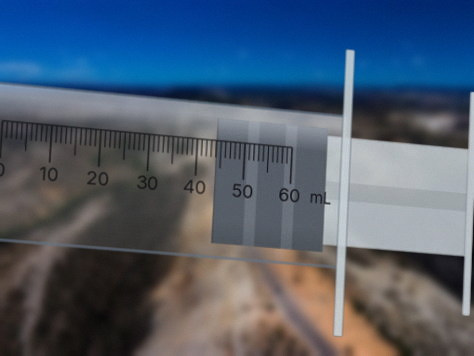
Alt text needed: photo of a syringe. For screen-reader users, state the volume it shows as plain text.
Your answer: 44 mL
